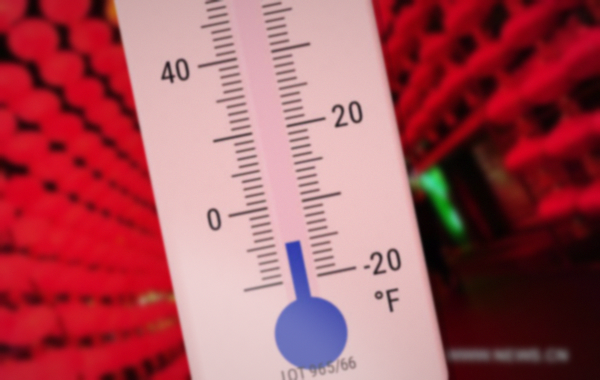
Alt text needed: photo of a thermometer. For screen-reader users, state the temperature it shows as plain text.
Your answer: -10 °F
